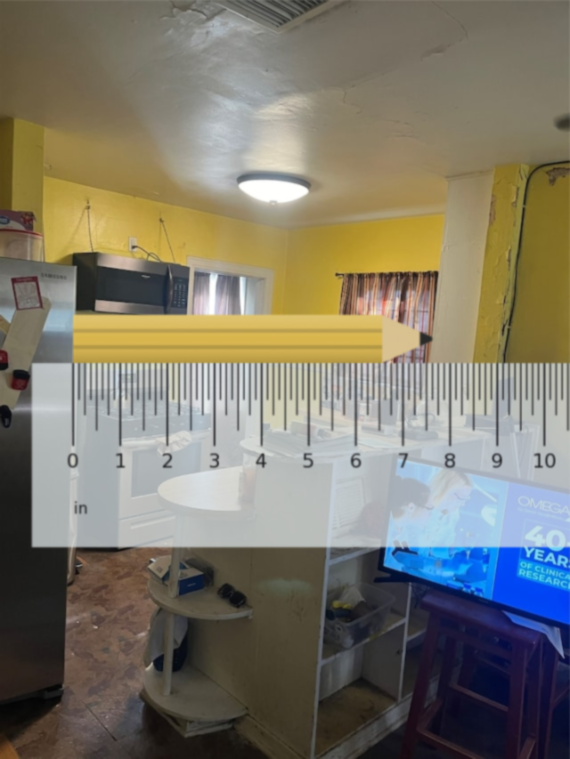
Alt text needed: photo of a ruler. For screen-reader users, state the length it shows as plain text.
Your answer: 7.625 in
